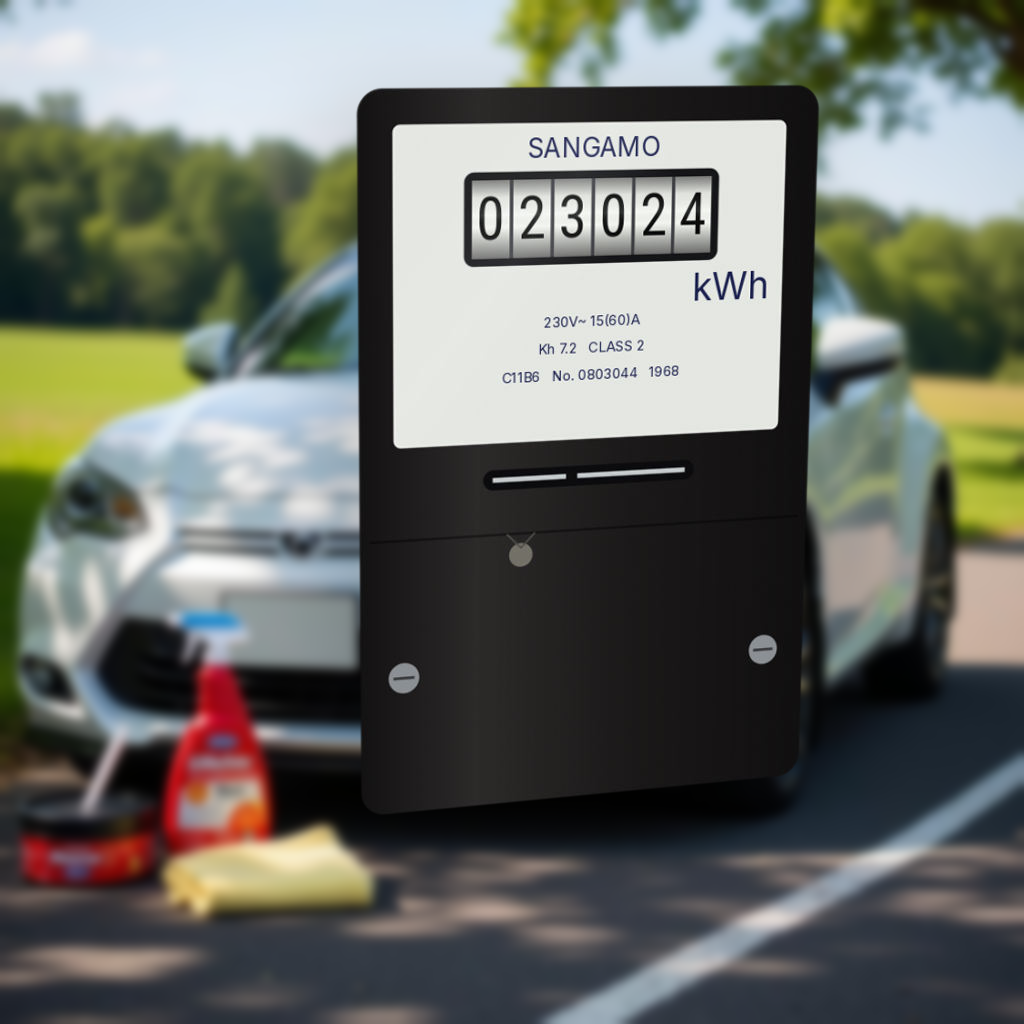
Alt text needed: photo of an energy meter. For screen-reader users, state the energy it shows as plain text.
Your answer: 23024 kWh
